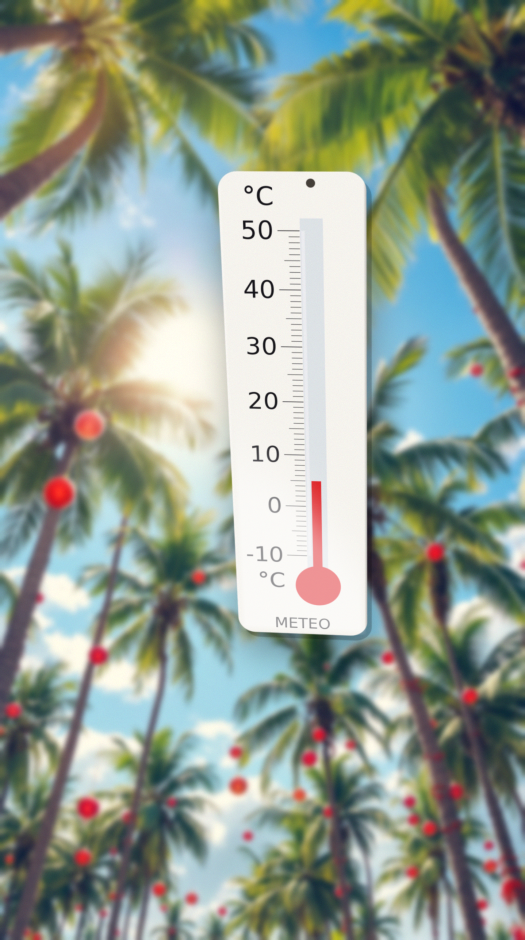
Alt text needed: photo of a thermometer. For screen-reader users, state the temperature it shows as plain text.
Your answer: 5 °C
